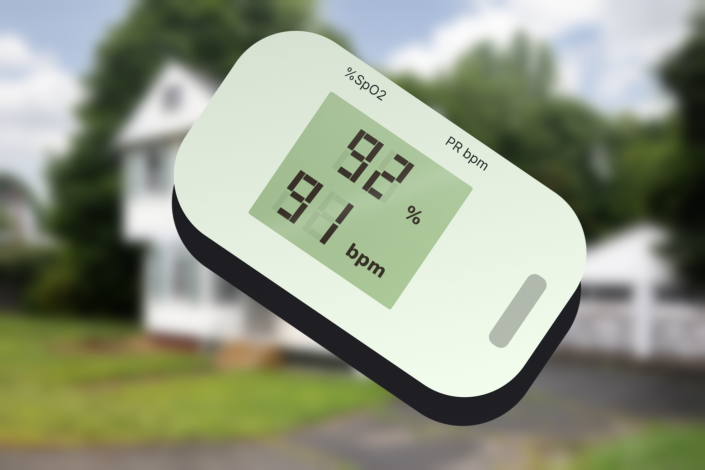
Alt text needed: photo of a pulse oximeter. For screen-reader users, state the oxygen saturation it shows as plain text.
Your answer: 92 %
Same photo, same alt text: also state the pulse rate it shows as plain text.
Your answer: 91 bpm
